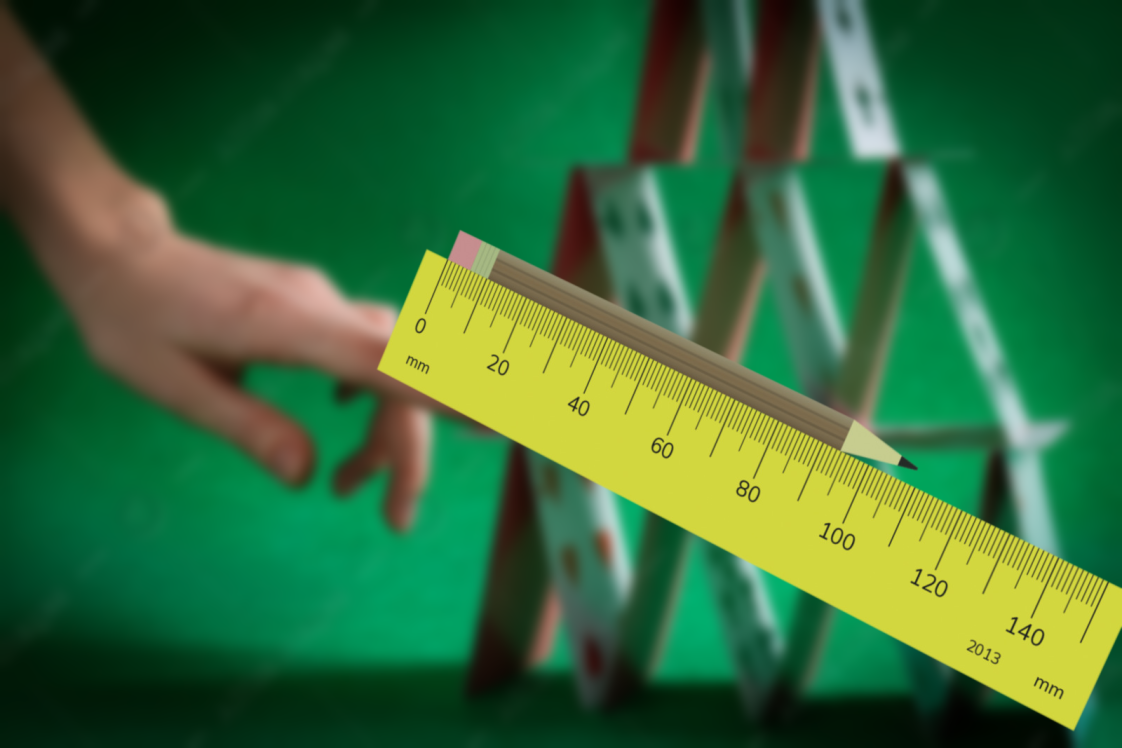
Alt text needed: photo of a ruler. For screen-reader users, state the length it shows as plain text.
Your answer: 109 mm
